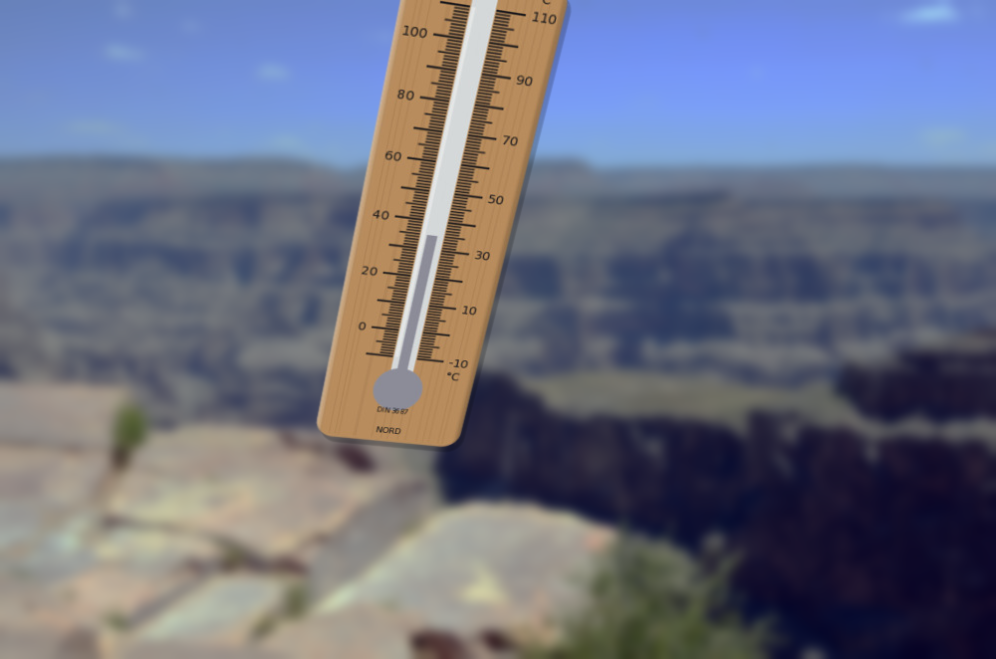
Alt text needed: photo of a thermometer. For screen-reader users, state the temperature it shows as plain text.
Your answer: 35 °C
